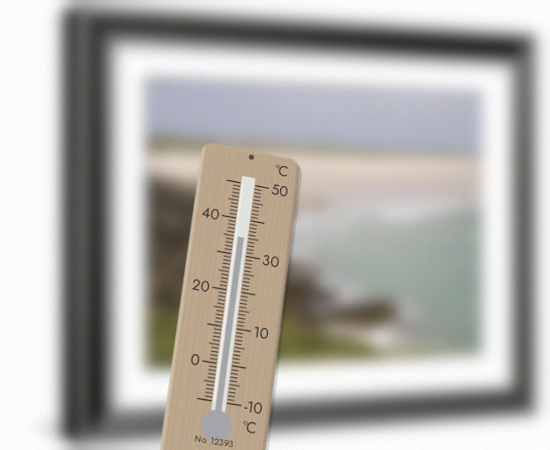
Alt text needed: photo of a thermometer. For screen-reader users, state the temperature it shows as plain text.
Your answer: 35 °C
